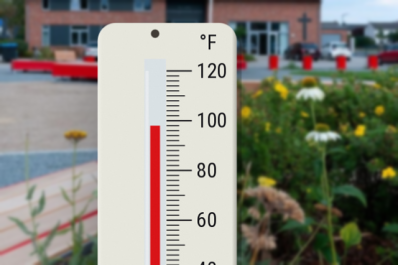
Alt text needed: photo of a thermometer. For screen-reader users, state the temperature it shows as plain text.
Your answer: 98 °F
